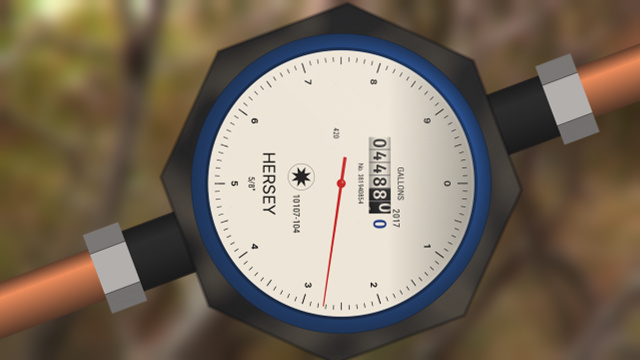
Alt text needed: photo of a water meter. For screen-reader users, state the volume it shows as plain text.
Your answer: 448802.7 gal
